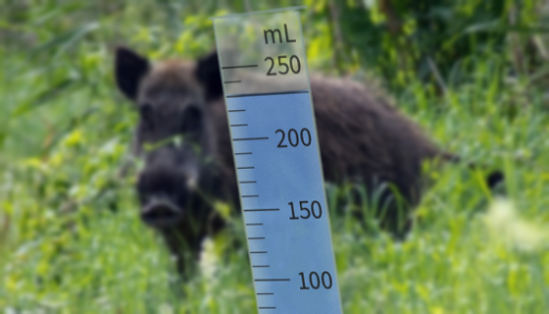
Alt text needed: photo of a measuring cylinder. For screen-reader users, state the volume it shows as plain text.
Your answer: 230 mL
